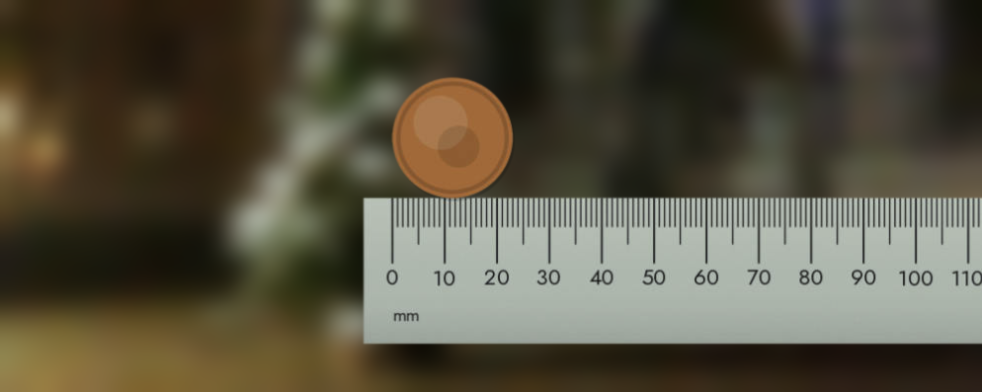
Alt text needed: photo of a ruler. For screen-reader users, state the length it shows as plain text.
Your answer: 23 mm
